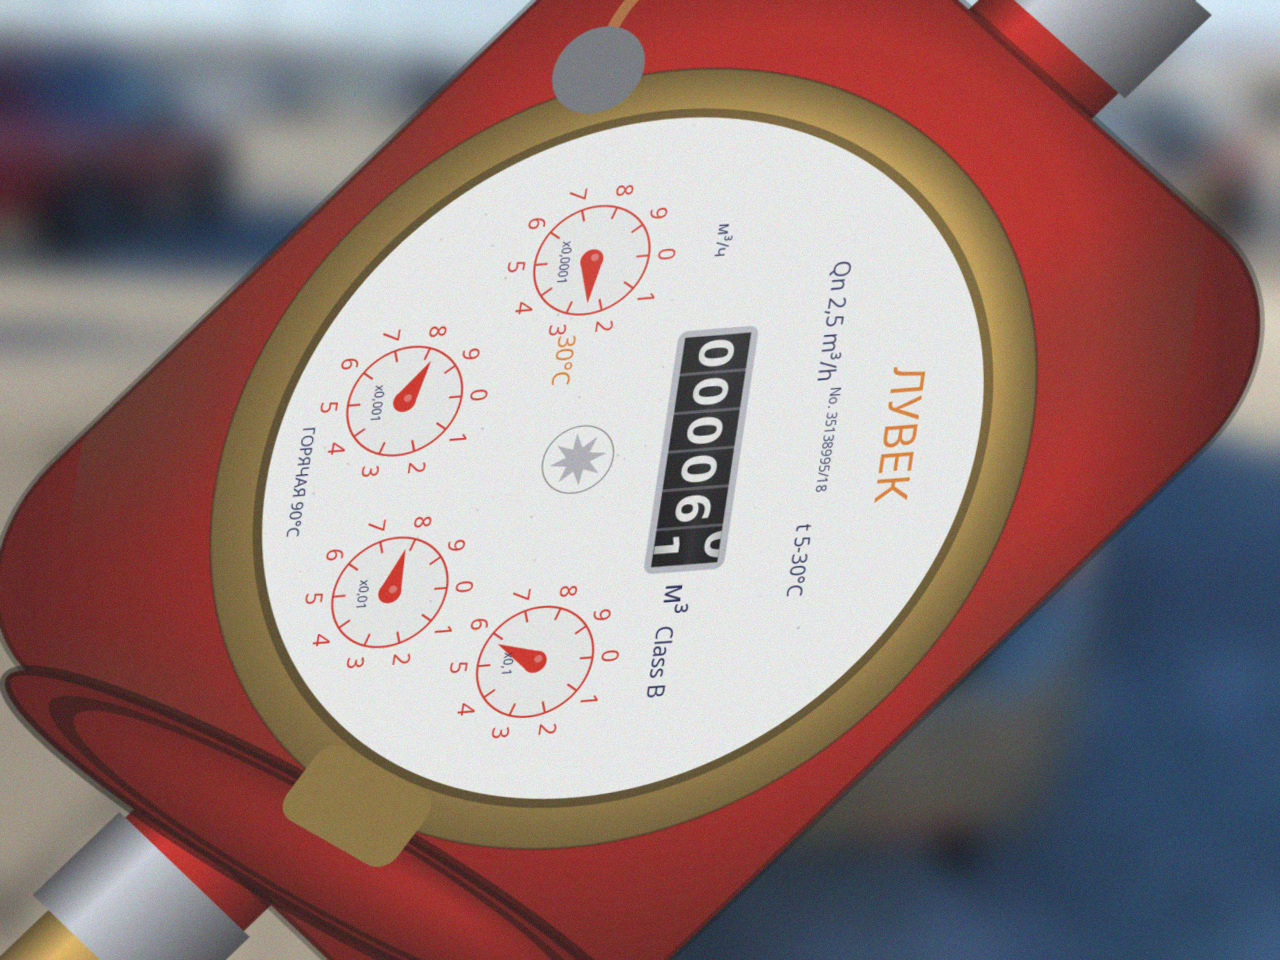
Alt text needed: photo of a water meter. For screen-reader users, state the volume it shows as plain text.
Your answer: 60.5782 m³
